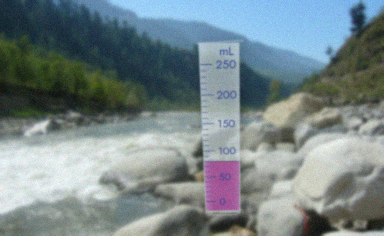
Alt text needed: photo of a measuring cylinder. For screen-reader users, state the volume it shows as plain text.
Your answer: 80 mL
